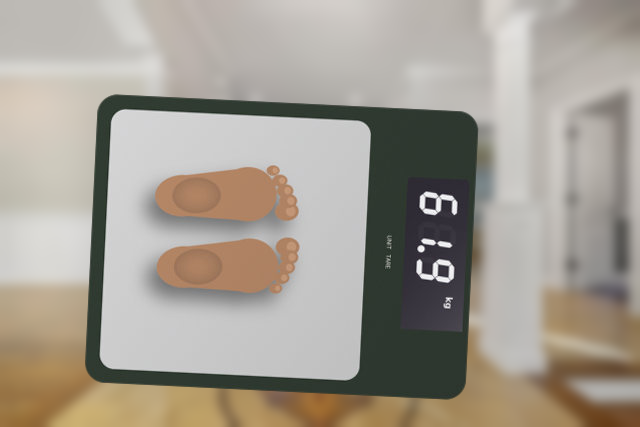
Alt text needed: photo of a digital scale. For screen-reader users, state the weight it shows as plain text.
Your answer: 61.9 kg
